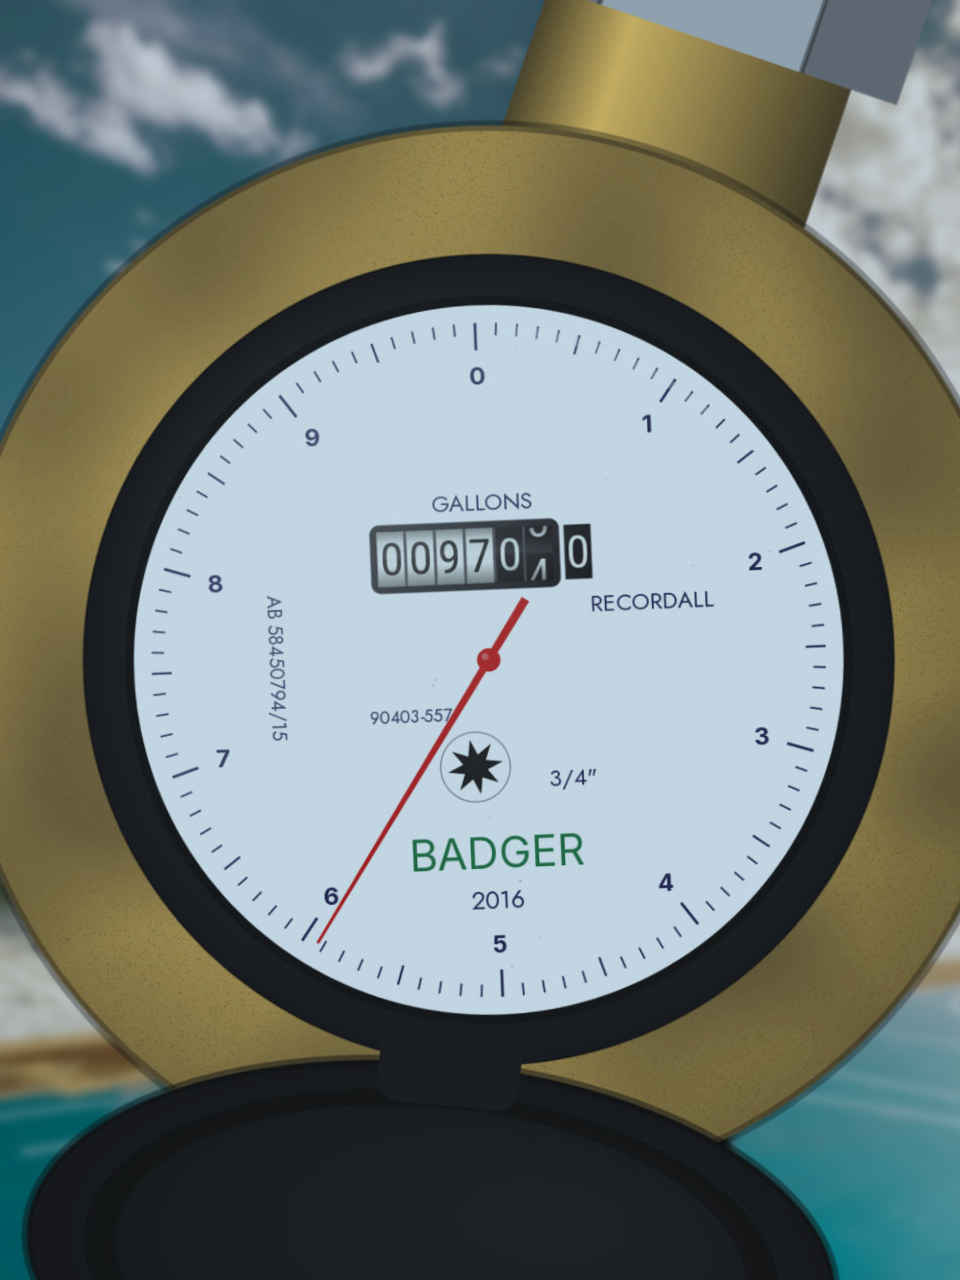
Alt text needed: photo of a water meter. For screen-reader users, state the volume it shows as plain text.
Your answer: 97035.9 gal
